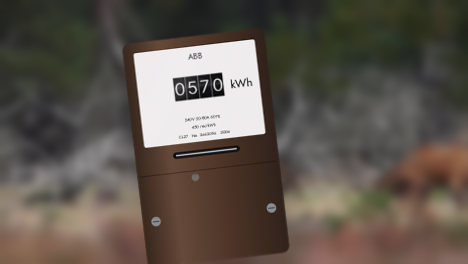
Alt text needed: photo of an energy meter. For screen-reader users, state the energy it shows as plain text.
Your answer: 570 kWh
